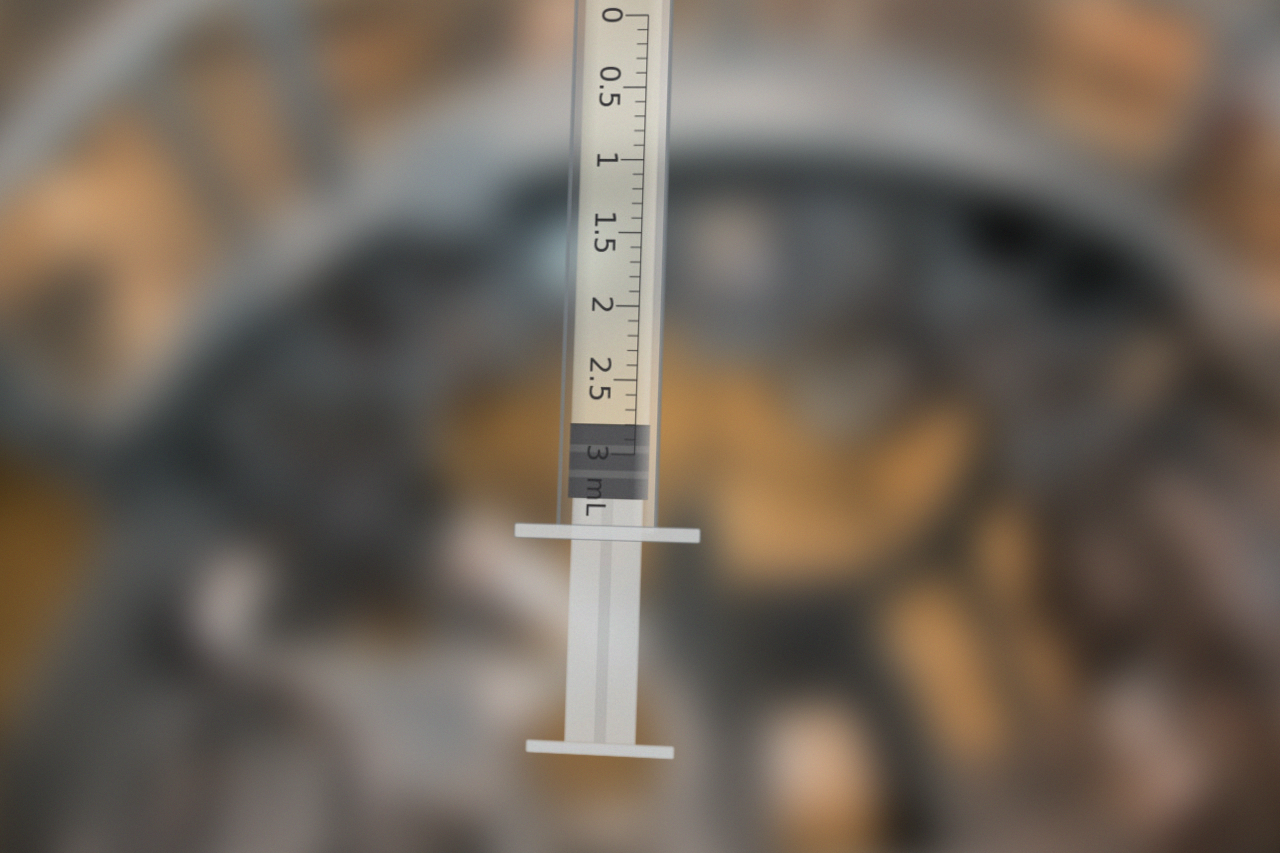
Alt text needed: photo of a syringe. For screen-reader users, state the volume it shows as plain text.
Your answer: 2.8 mL
